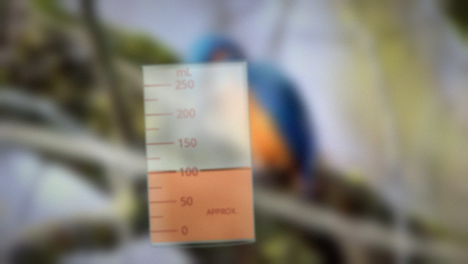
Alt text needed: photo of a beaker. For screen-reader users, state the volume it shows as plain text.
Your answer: 100 mL
